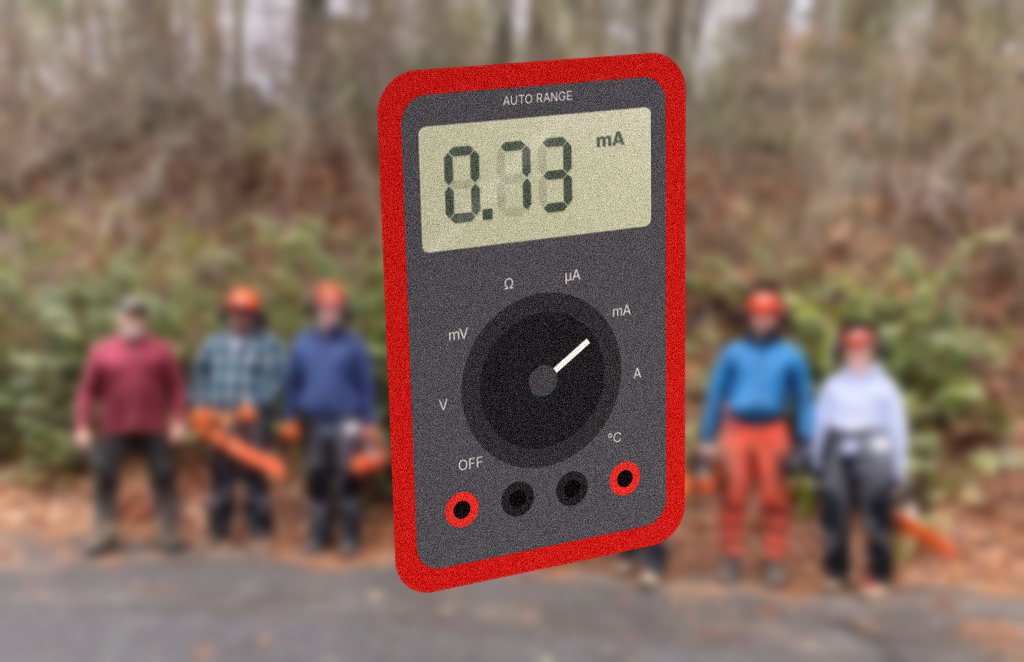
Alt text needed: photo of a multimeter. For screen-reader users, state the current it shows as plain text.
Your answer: 0.73 mA
